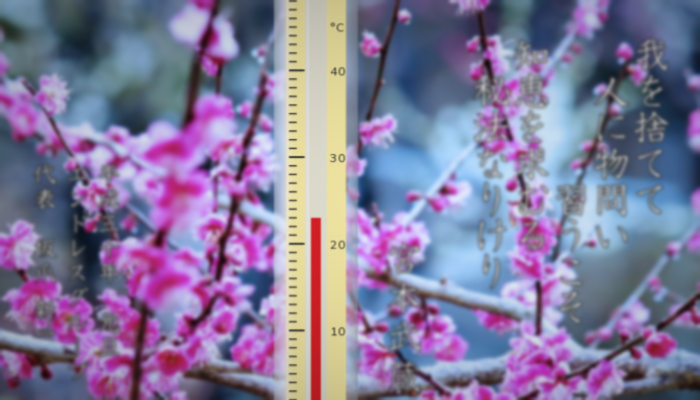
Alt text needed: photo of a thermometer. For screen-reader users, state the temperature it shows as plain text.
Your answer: 23 °C
